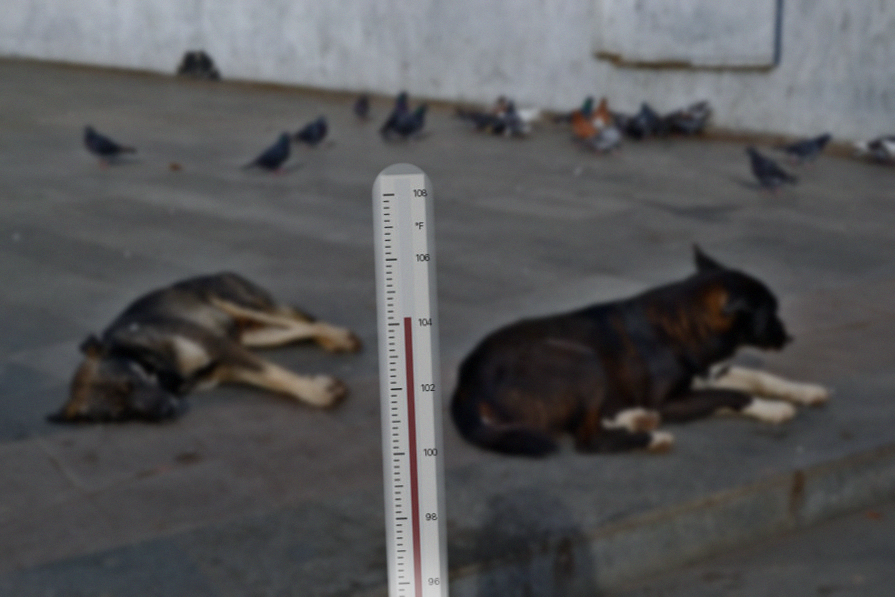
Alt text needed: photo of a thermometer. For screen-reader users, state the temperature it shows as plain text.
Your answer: 104.2 °F
